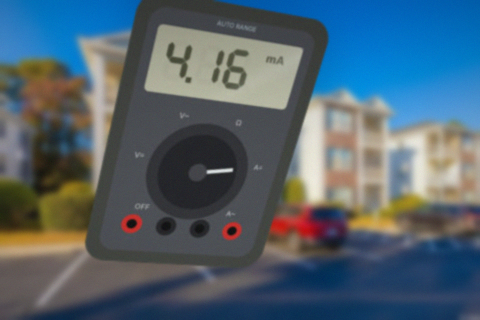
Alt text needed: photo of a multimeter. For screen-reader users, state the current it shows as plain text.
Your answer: 4.16 mA
